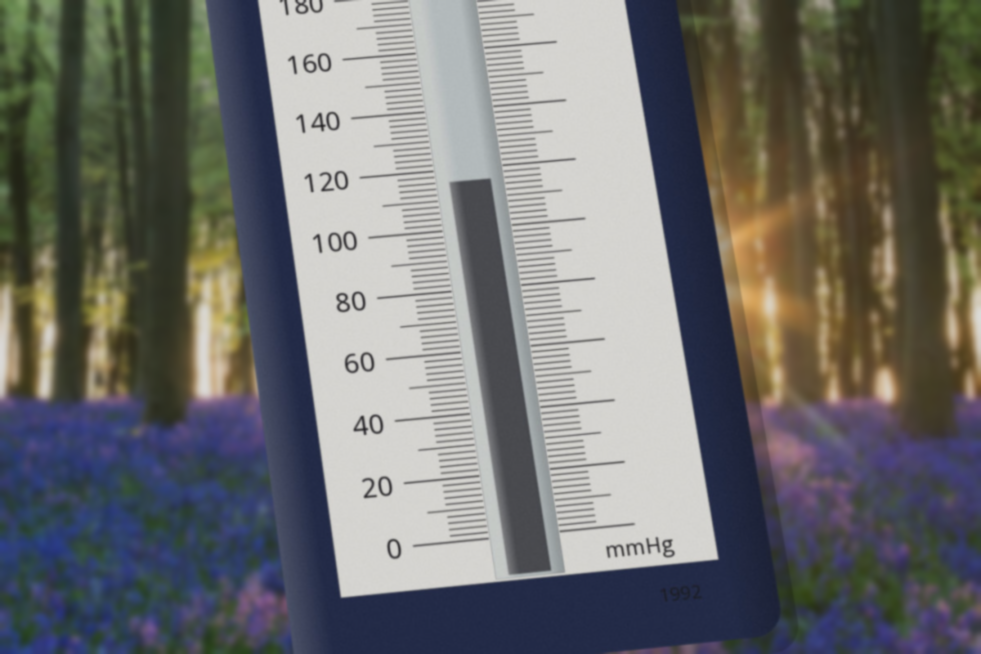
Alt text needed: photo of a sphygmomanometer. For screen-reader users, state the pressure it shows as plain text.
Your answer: 116 mmHg
